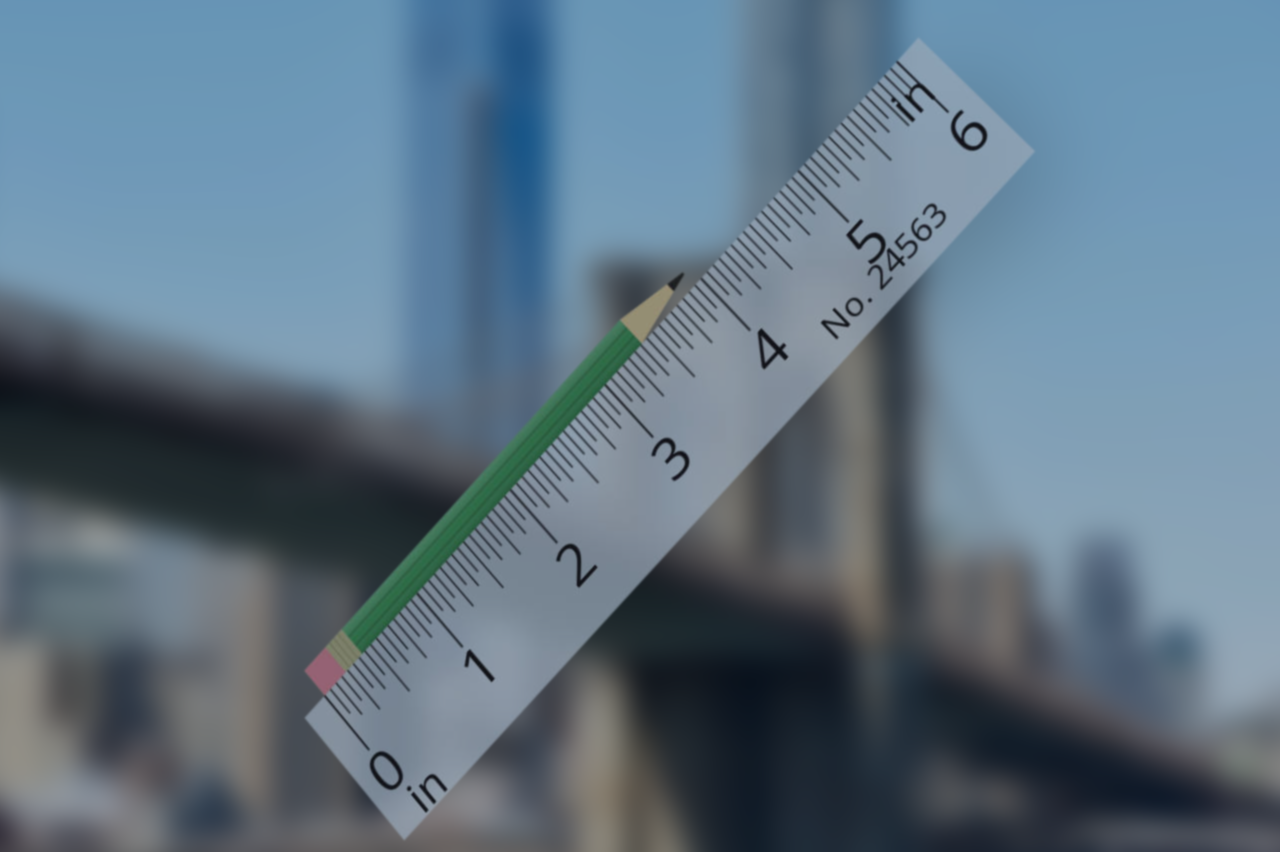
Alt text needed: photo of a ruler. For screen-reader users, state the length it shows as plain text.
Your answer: 3.9375 in
